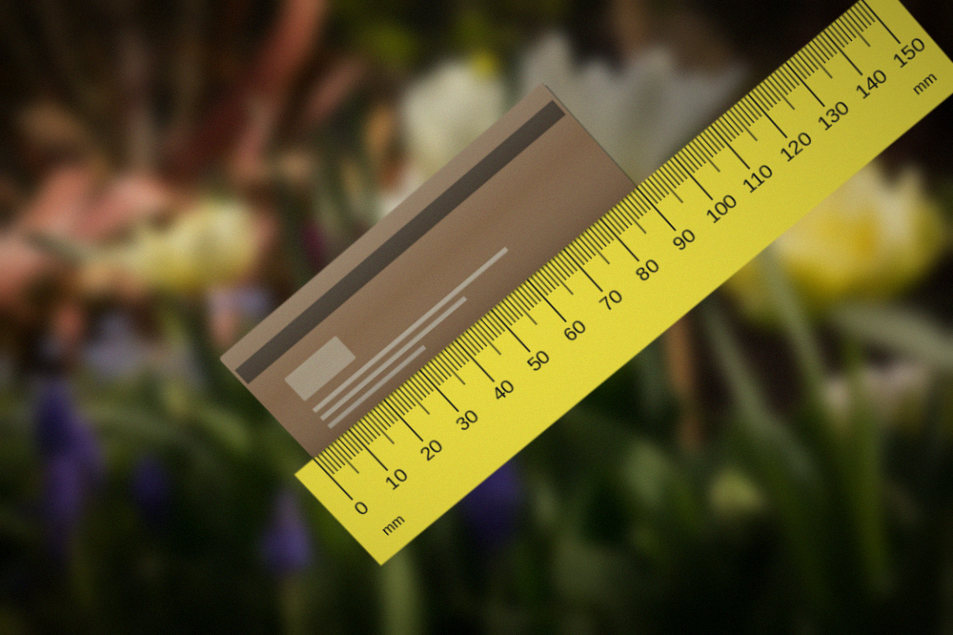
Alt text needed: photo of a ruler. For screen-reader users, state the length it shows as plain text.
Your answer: 90 mm
